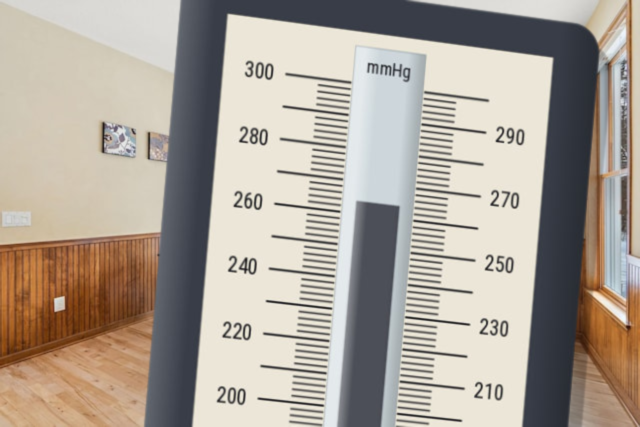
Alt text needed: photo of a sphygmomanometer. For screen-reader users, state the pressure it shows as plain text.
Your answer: 264 mmHg
